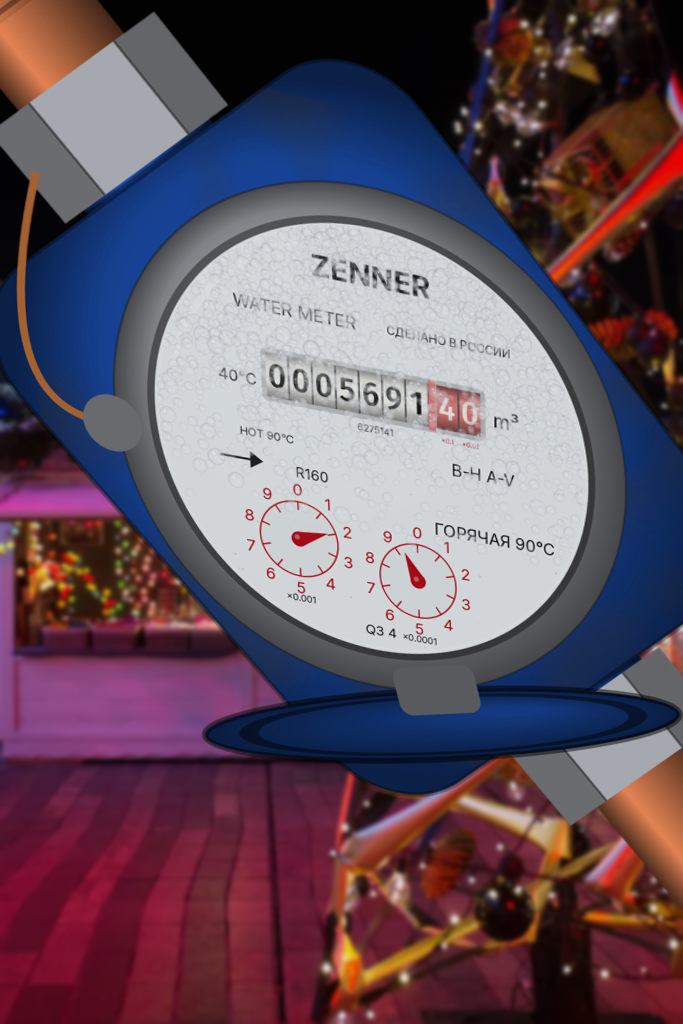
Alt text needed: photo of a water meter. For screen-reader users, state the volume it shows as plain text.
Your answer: 5691.4019 m³
